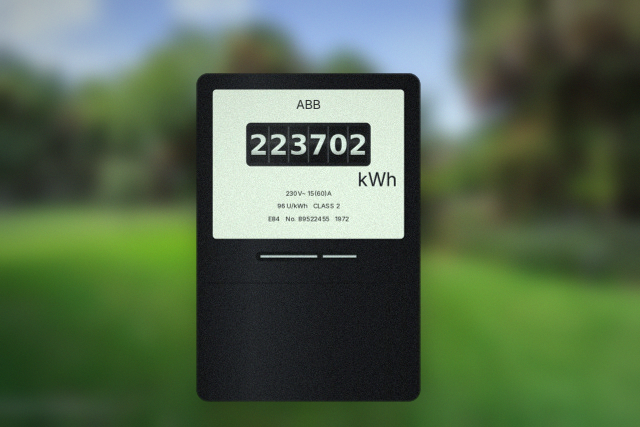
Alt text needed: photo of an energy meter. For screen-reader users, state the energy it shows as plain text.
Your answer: 223702 kWh
